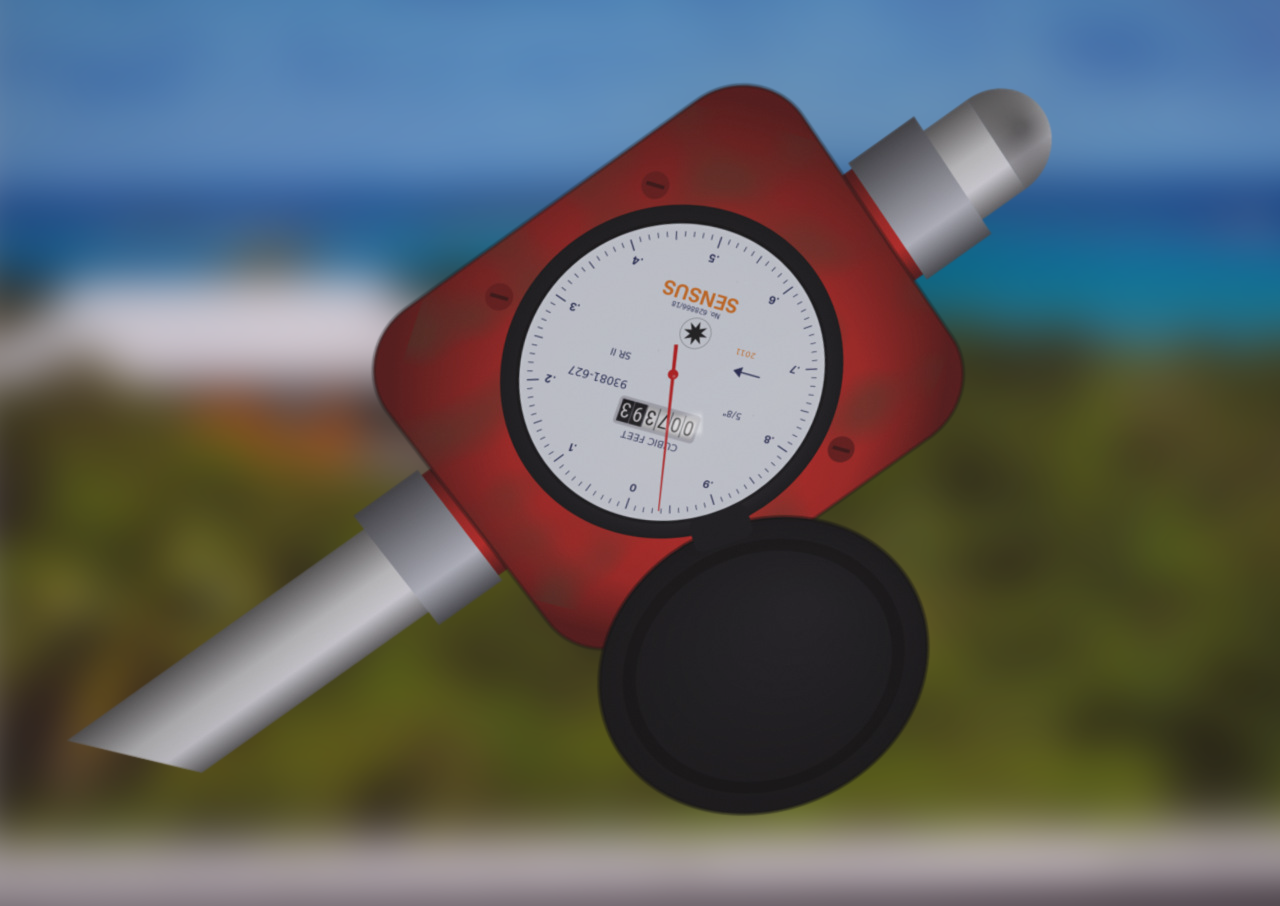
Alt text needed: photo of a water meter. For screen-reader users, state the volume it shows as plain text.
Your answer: 7392.96 ft³
